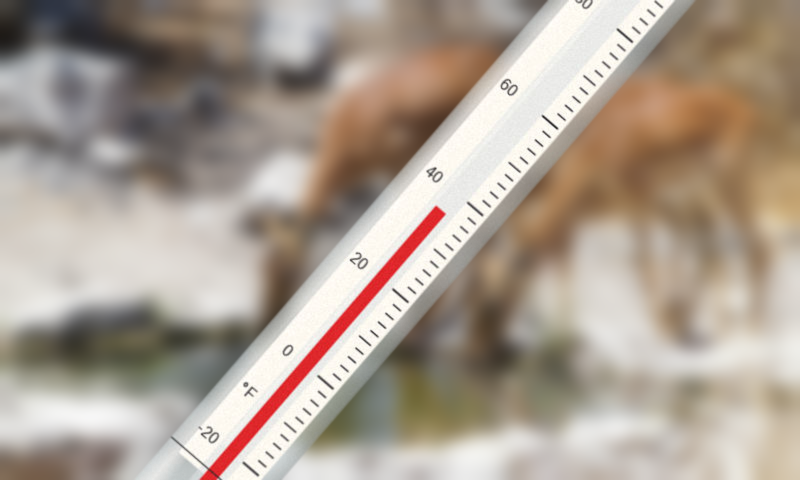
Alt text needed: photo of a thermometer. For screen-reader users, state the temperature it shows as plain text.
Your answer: 36 °F
